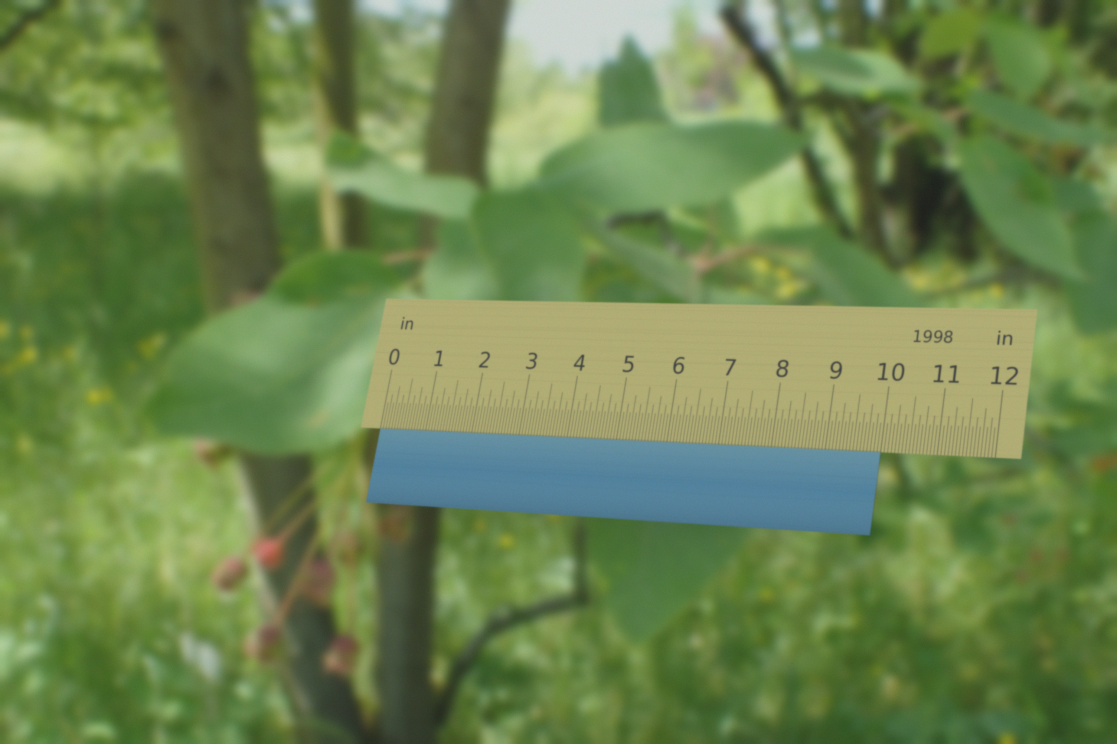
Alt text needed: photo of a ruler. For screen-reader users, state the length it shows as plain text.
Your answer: 10 in
